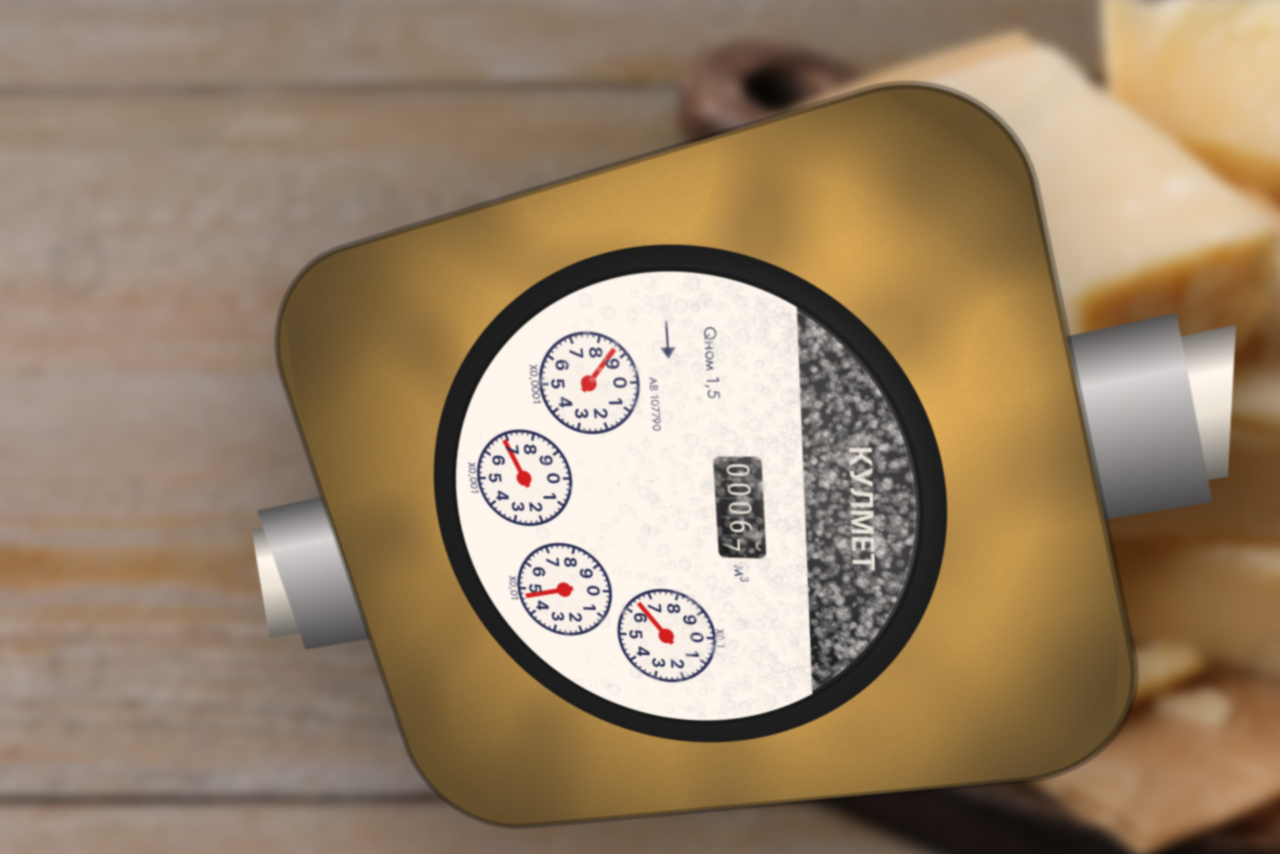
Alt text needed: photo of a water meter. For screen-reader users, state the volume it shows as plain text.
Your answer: 66.6468 m³
